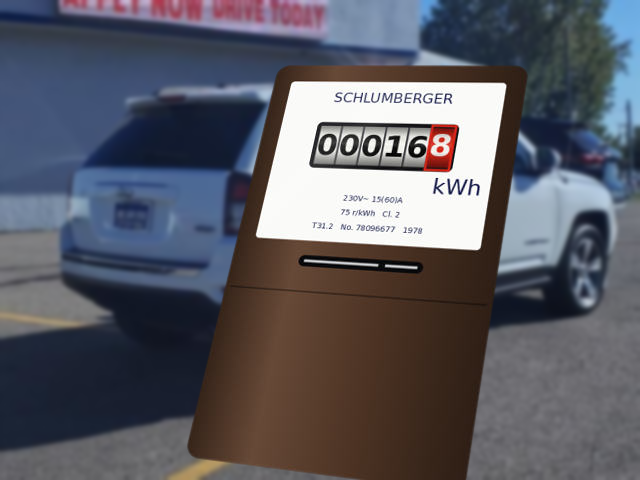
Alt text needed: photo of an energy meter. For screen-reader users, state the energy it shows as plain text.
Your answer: 16.8 kWh
